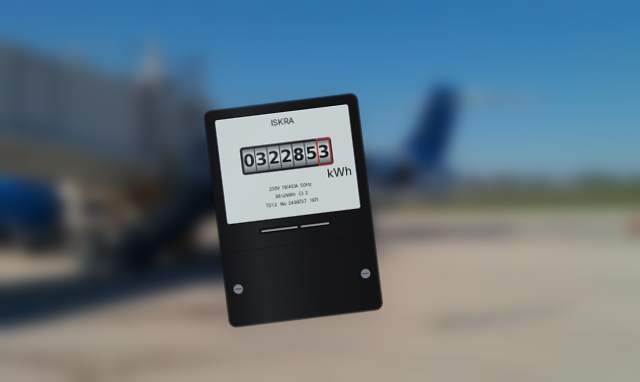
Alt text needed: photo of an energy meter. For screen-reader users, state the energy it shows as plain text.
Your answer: 32285.3 kWh
